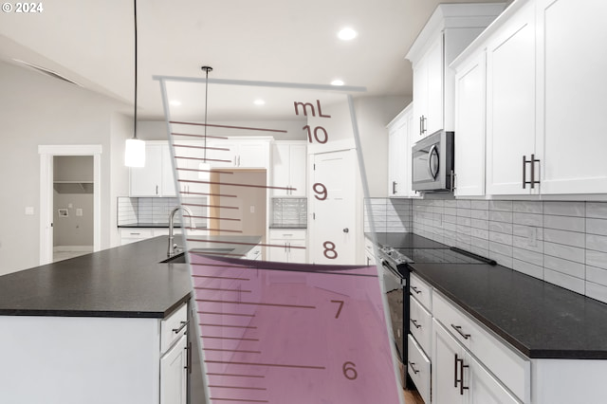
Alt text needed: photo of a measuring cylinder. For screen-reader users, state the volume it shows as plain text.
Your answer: 7.6 mL
